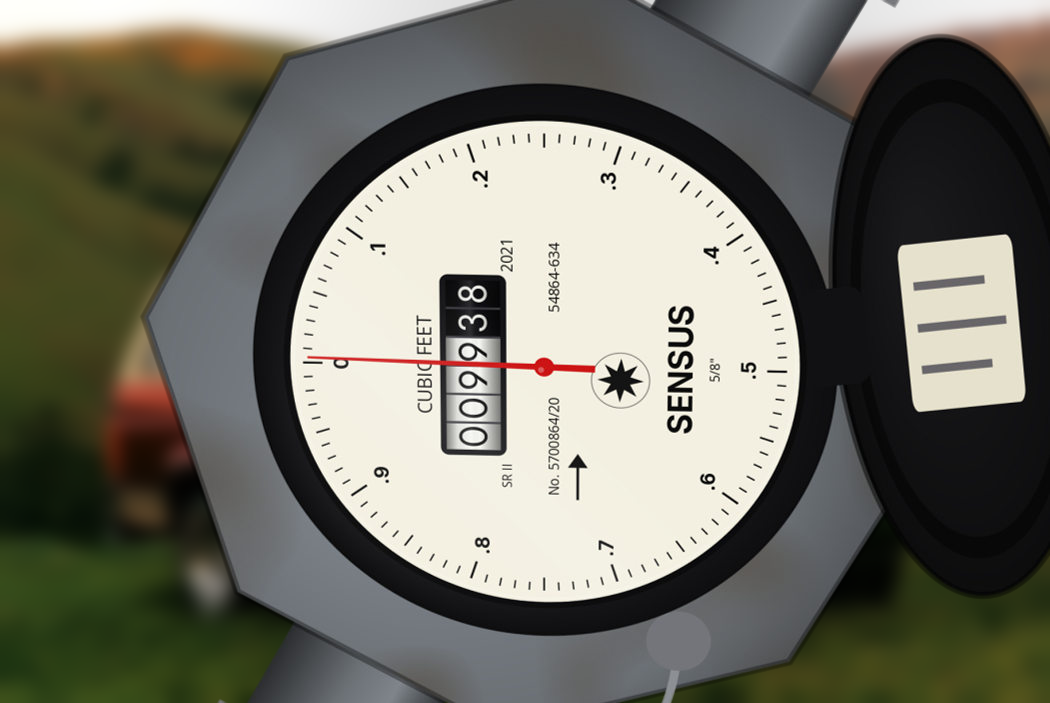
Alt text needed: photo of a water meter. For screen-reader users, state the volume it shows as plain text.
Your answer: 9938.00 ft³
